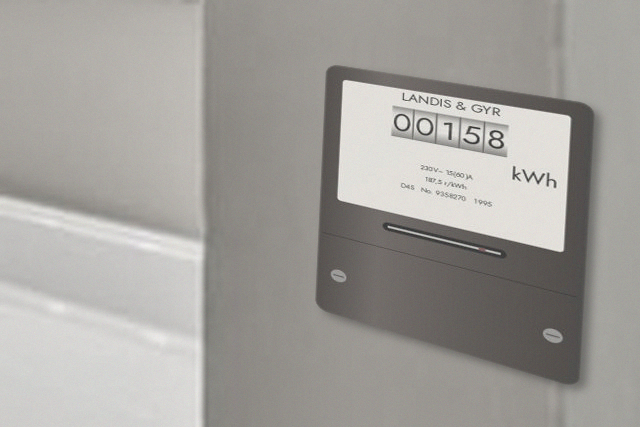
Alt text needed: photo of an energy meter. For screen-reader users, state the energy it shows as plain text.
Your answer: 158 kWh
